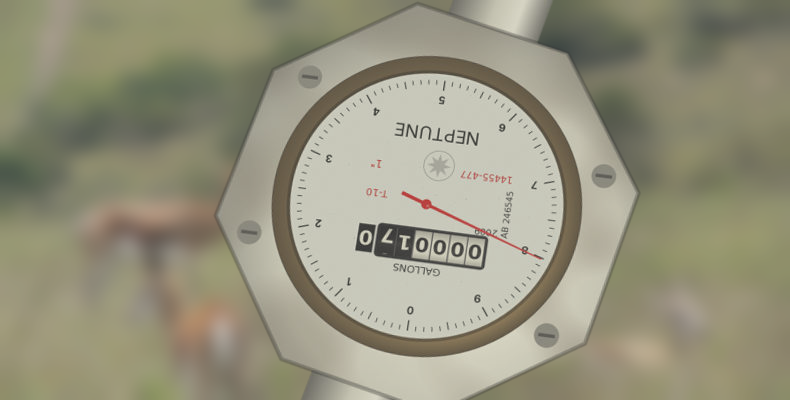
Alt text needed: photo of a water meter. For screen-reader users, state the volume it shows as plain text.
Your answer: 168.0 gal
